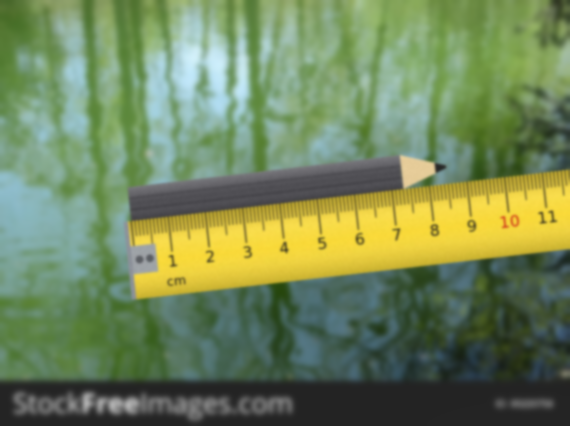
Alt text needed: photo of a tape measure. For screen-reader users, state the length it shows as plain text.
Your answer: 8.5 cm
